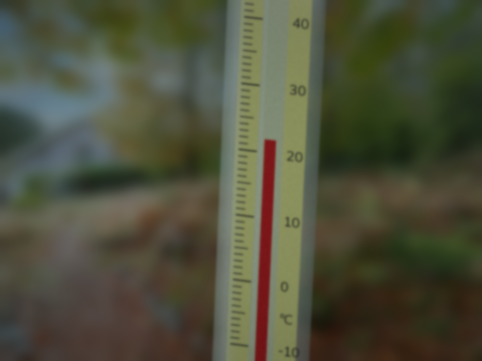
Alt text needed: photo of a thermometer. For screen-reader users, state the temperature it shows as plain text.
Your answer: 22 °C
